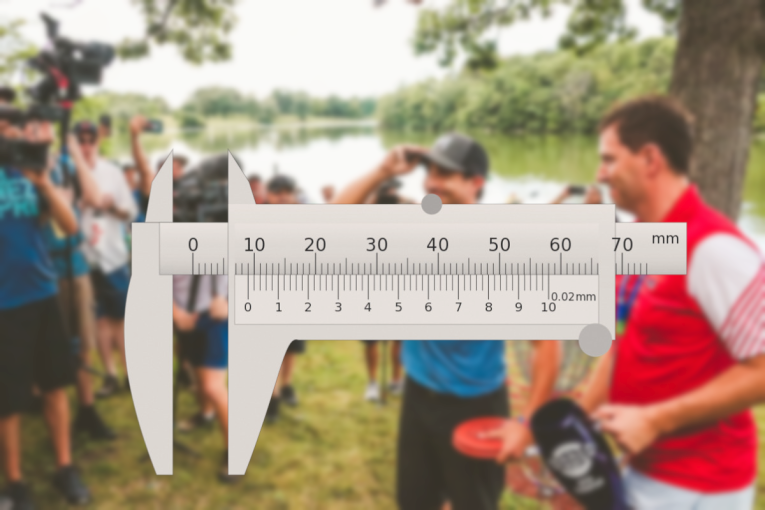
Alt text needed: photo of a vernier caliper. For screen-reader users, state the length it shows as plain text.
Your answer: 9.0 mm
